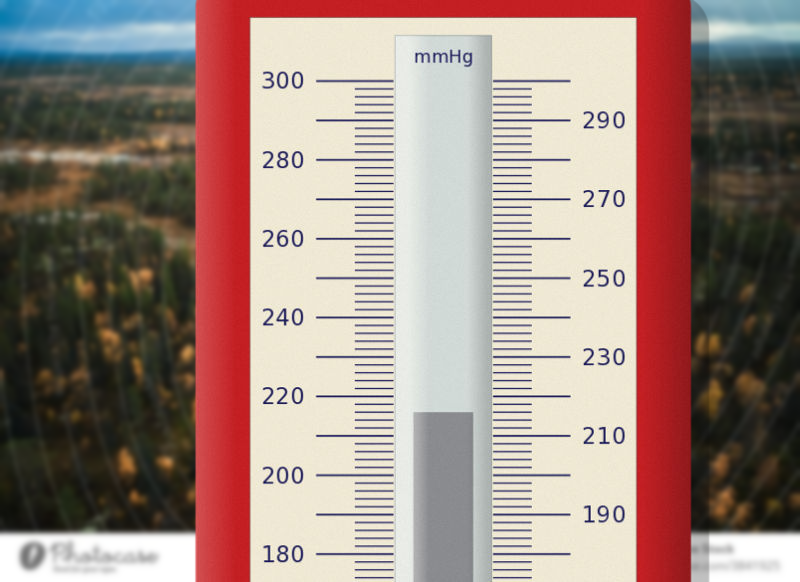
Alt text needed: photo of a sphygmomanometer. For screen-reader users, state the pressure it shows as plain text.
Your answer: 216 mmHg
